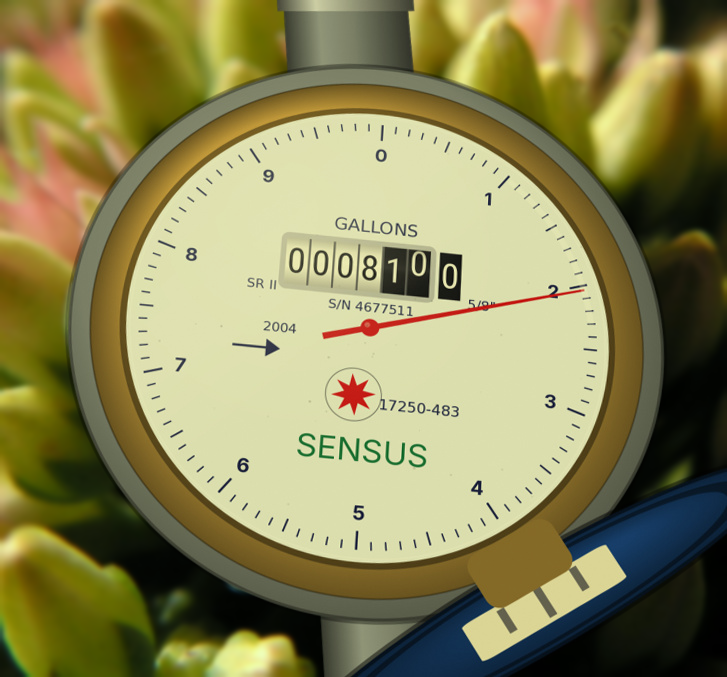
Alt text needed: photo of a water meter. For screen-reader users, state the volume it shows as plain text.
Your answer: 8102.0 gal
